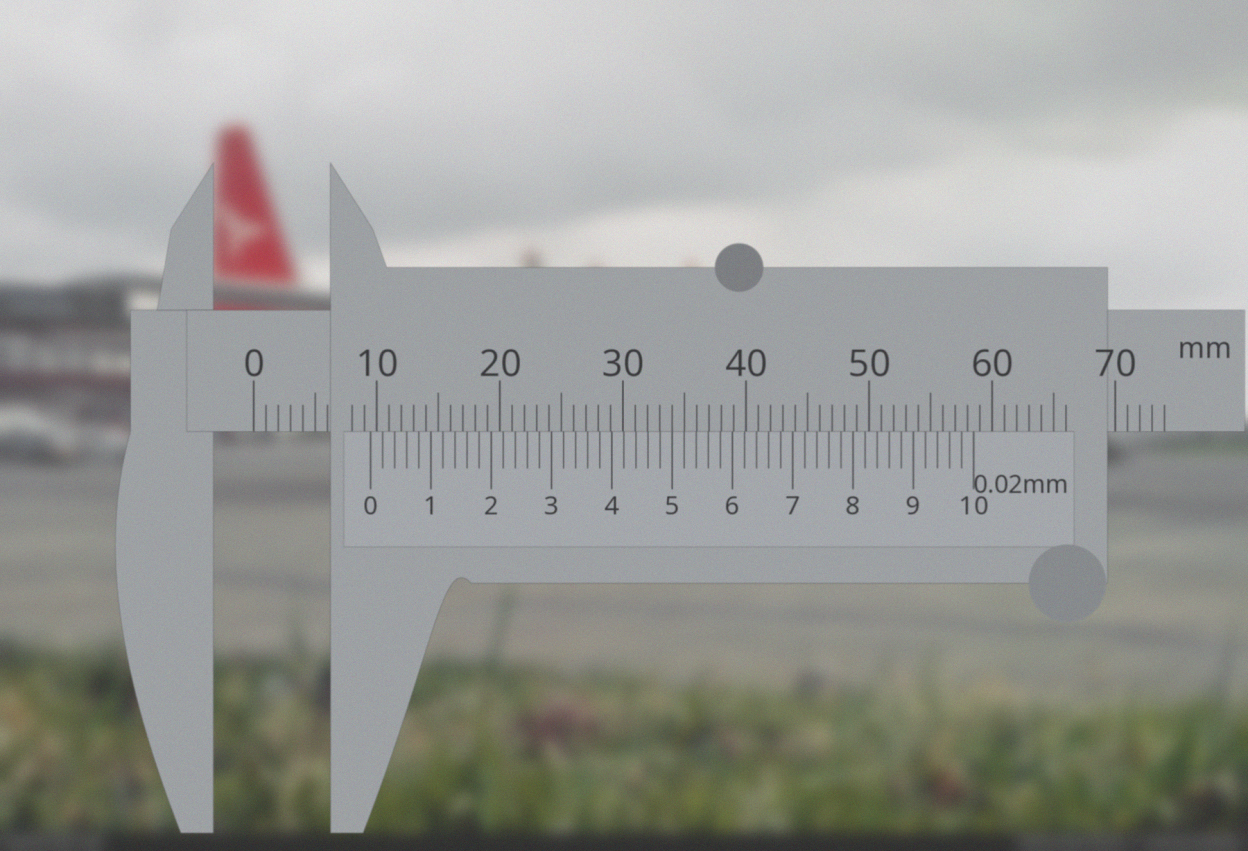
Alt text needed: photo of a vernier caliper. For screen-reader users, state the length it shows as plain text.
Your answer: 9.5 mm
